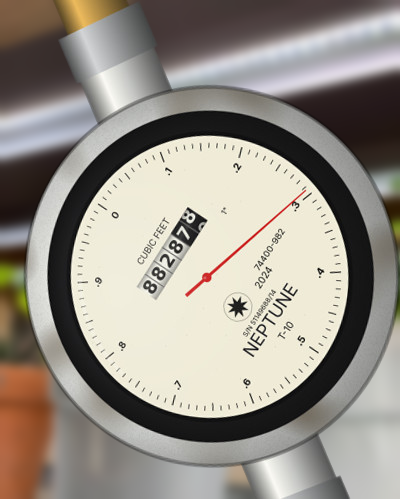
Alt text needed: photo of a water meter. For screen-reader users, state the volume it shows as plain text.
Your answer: 882878.29 ft³
